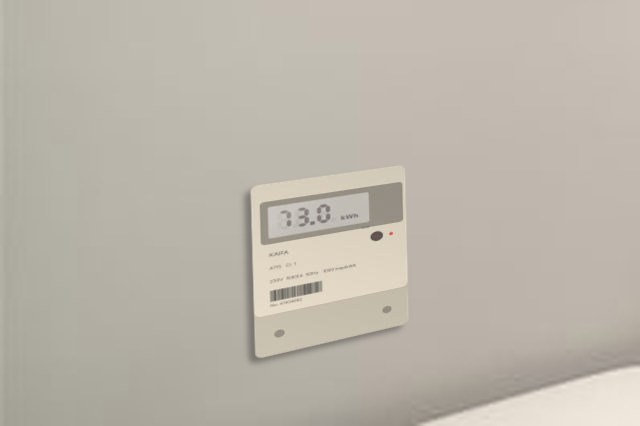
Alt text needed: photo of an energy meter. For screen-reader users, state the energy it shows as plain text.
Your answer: 73.0 kWh
